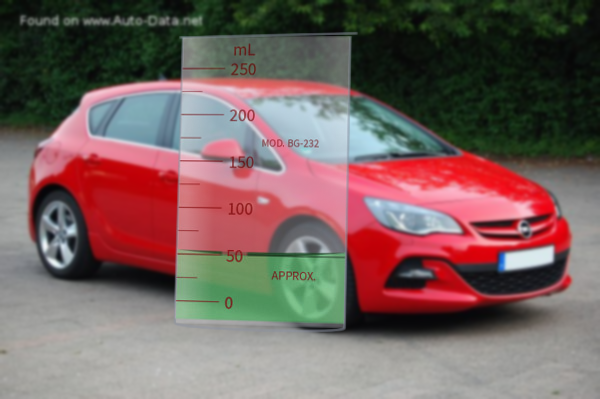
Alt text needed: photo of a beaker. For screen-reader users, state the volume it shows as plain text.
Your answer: 50 mL
